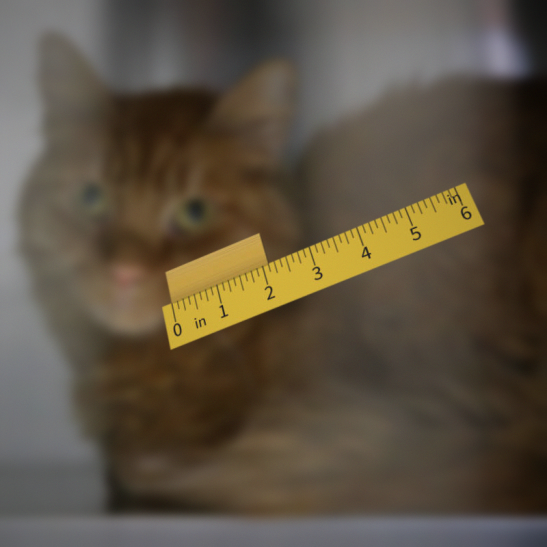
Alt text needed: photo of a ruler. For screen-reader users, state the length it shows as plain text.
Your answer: 2.125 in
